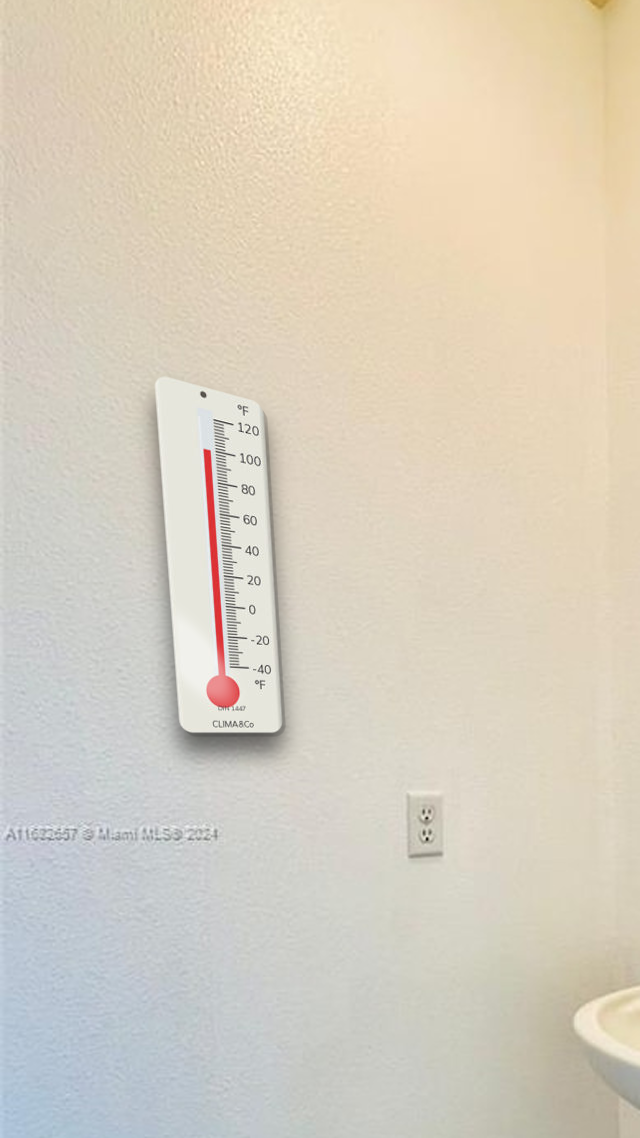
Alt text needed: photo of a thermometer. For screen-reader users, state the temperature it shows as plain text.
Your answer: 100 °F
